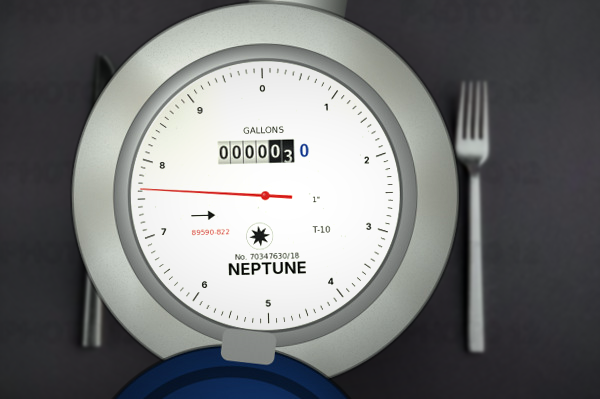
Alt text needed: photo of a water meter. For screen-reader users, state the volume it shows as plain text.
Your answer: 27.6 gal
